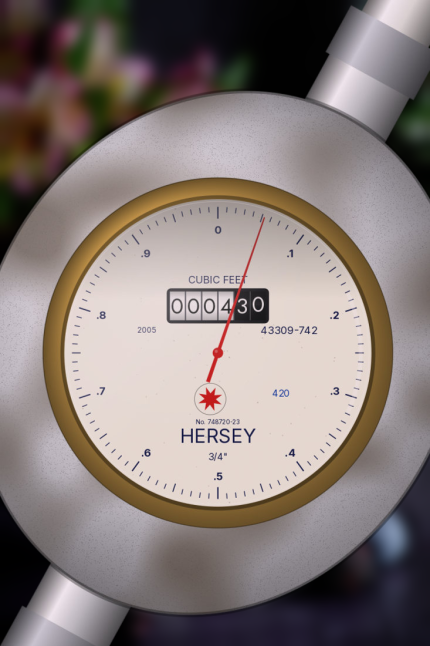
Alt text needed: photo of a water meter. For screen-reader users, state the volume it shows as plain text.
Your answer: 430.05 ft³
